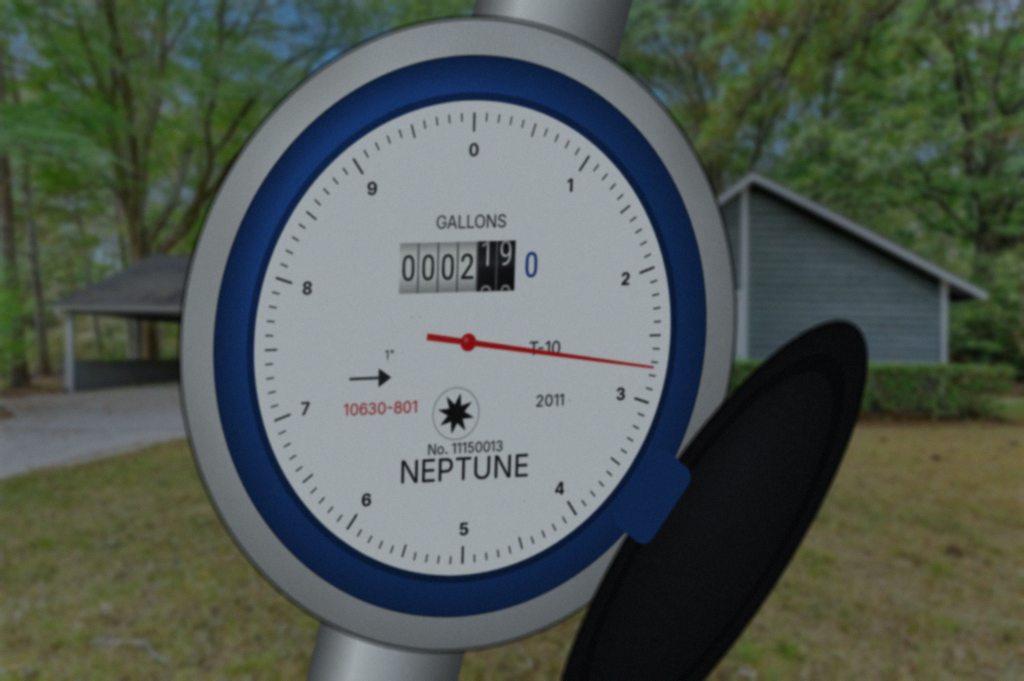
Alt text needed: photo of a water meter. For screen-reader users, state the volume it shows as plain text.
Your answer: 2192.7 gal
